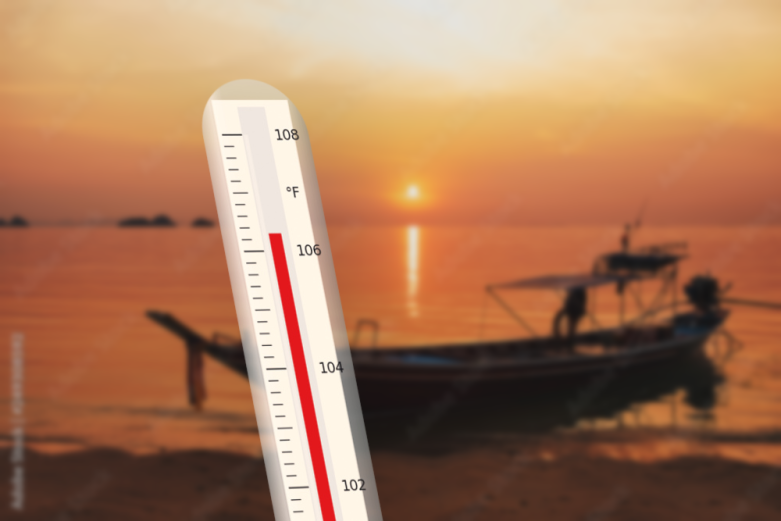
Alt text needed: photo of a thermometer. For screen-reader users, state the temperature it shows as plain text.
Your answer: 106.3 °F
